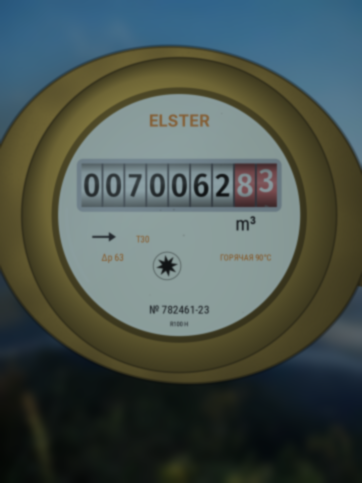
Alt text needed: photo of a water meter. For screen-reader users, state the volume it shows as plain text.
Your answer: 70062.83 m³
